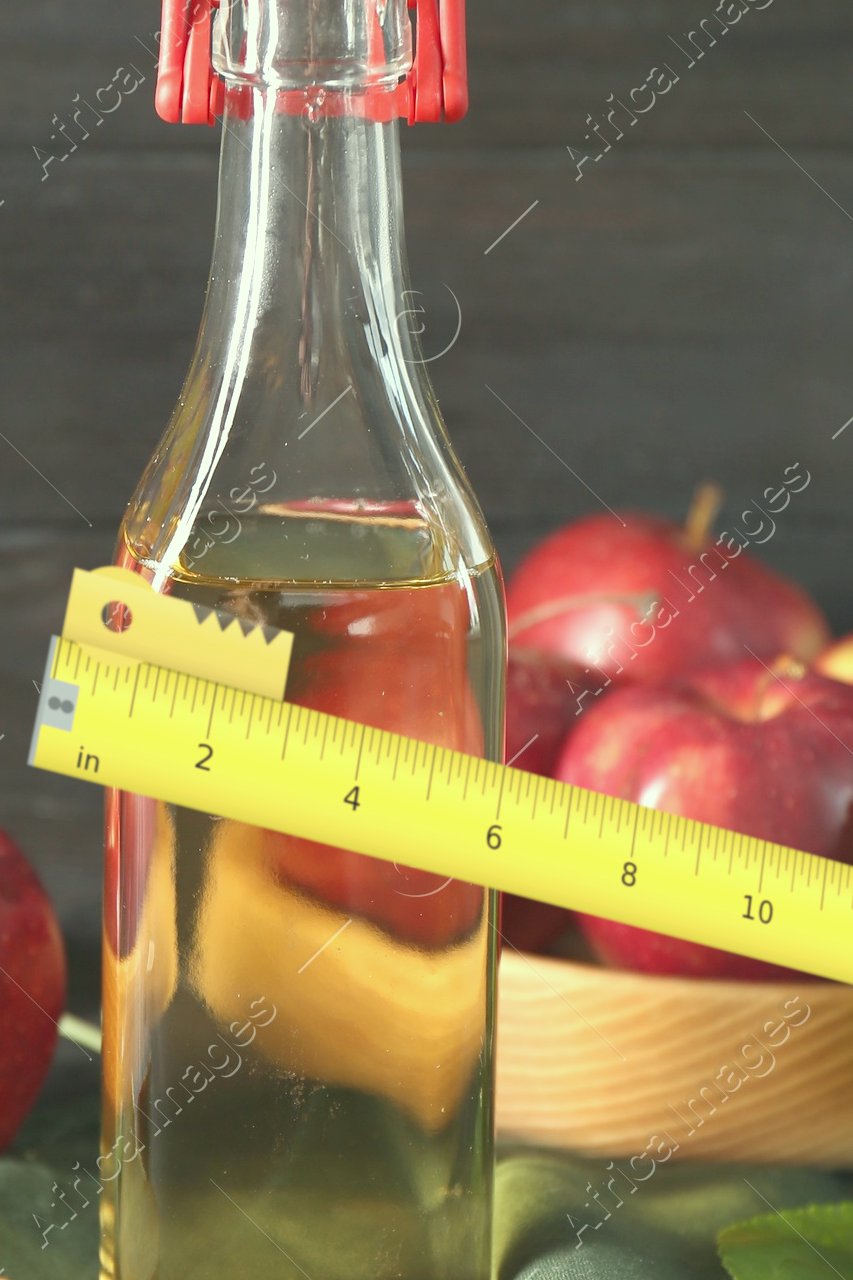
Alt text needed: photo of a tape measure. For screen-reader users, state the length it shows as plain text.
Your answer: 2.875 in
